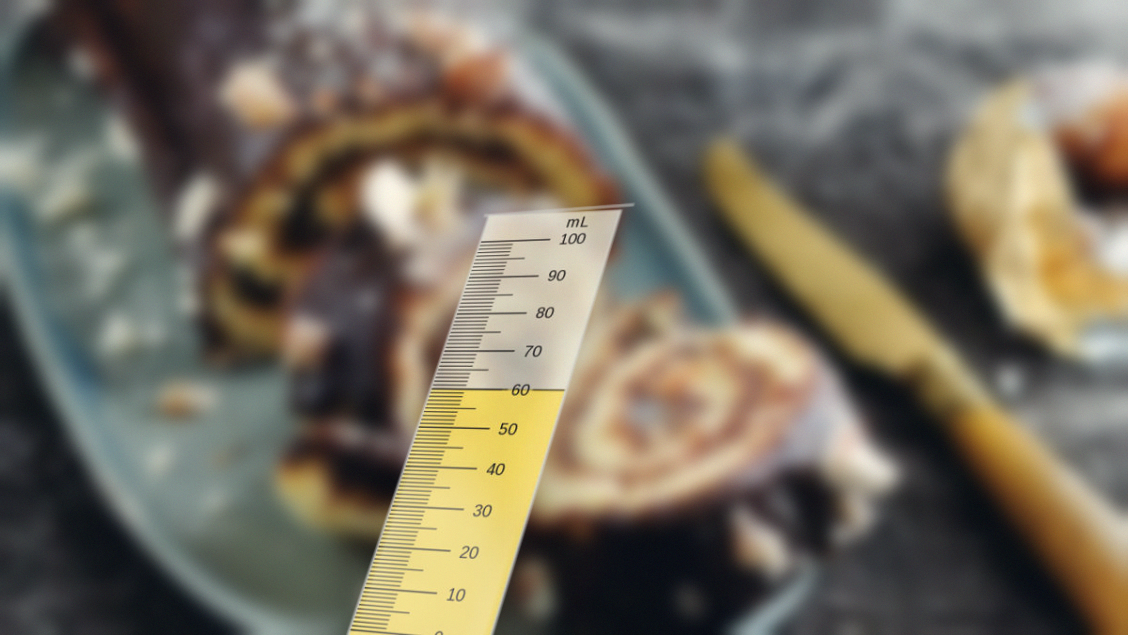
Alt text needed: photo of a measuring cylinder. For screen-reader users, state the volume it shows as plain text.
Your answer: 60 mL
